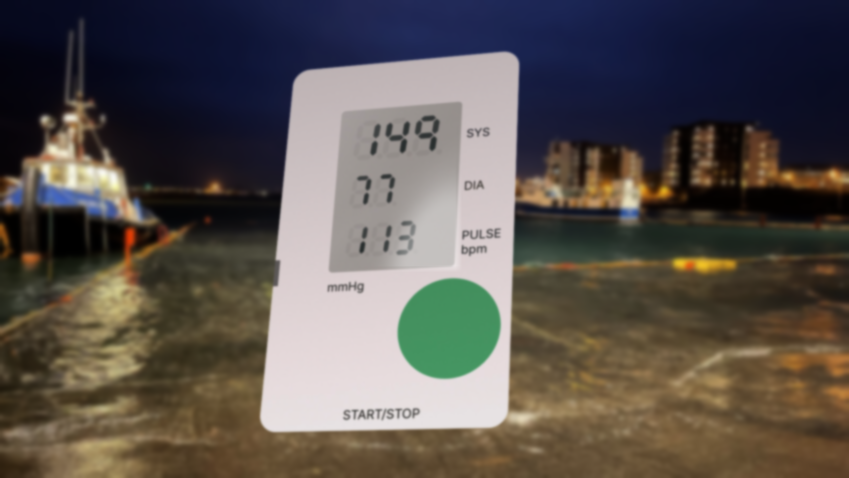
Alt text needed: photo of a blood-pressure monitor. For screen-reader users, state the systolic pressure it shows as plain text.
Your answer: 149 mmHg
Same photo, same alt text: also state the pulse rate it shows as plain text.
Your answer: 113 bpm
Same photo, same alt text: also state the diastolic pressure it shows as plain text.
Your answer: 77 mmHg
